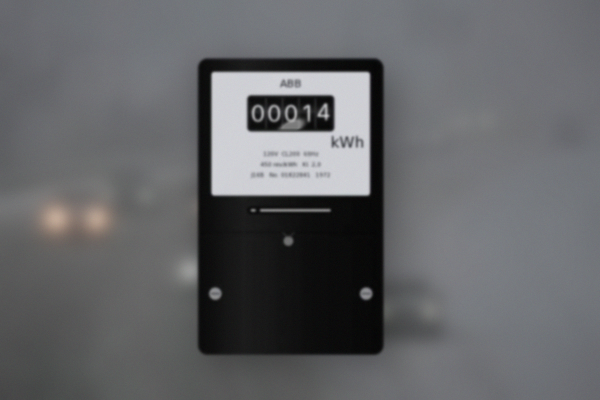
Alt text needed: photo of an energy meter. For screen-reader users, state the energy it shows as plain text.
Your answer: 14 kWh
